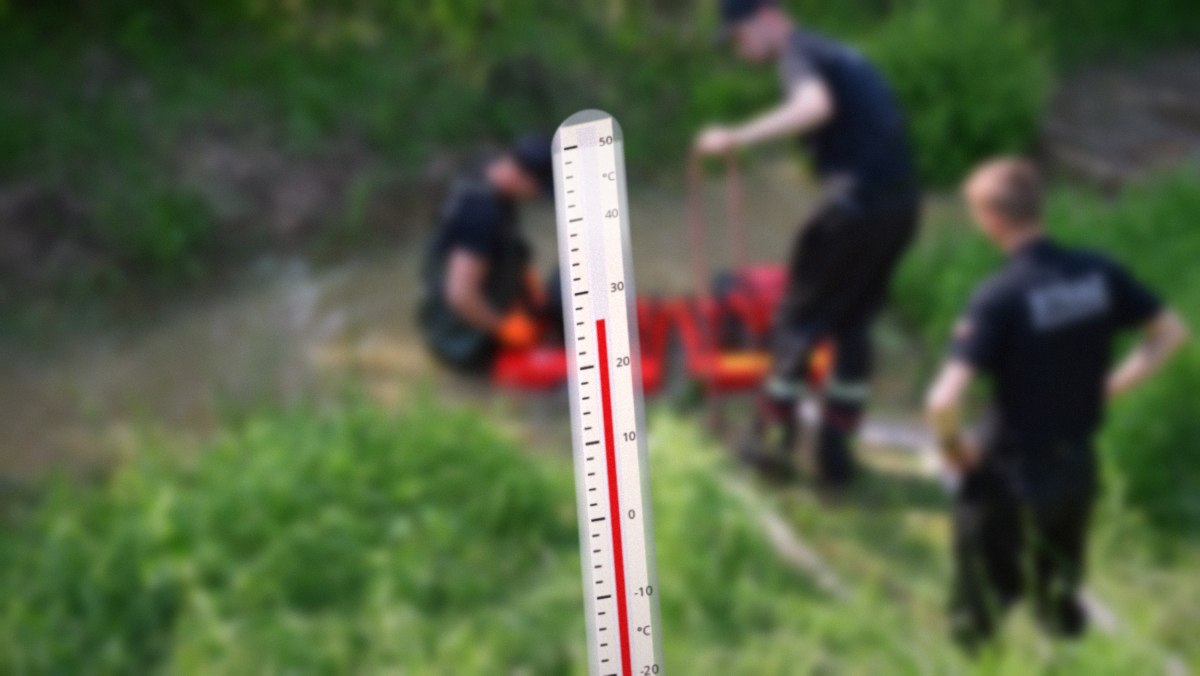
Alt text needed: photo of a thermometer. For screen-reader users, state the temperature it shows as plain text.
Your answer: 26 °C
